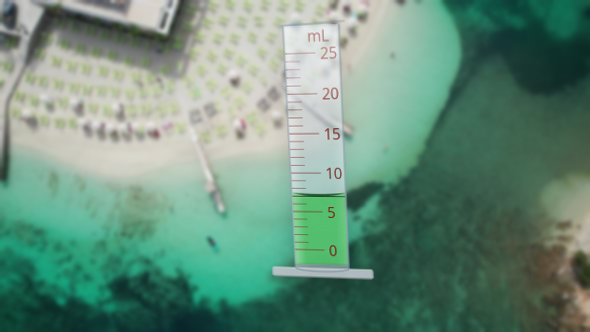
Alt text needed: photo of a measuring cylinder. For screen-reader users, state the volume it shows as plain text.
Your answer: 7 mL
